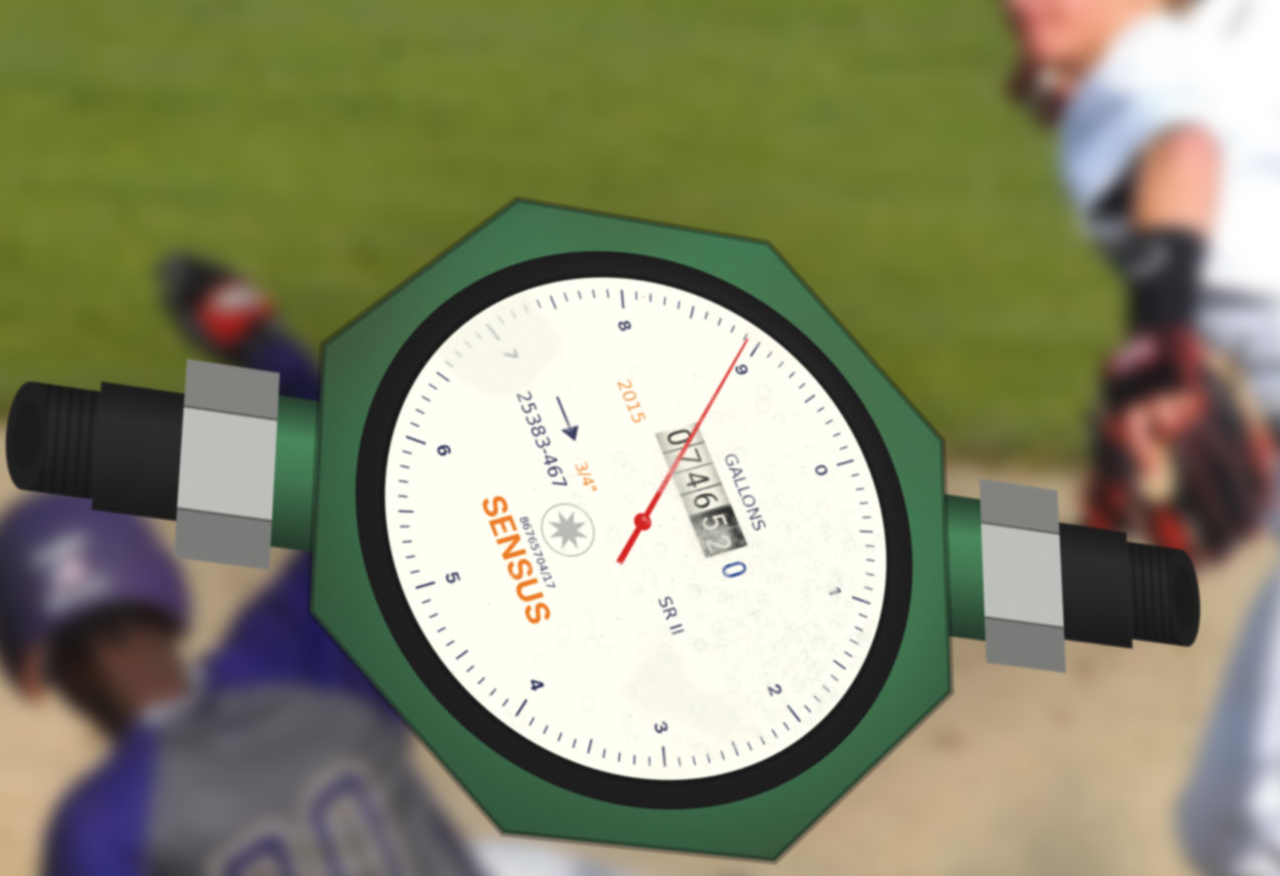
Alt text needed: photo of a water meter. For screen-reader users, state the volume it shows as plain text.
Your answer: 746518.9 gal
